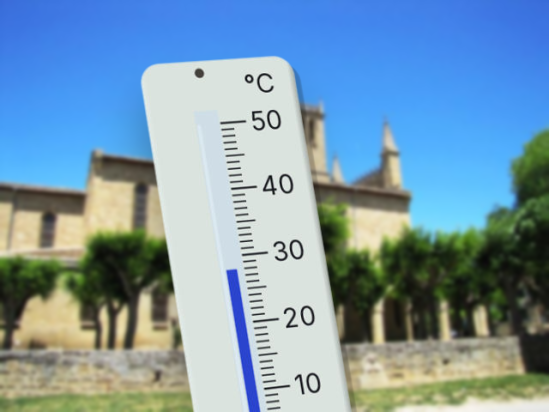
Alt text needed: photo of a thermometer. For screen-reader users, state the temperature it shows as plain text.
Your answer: 28 °C
